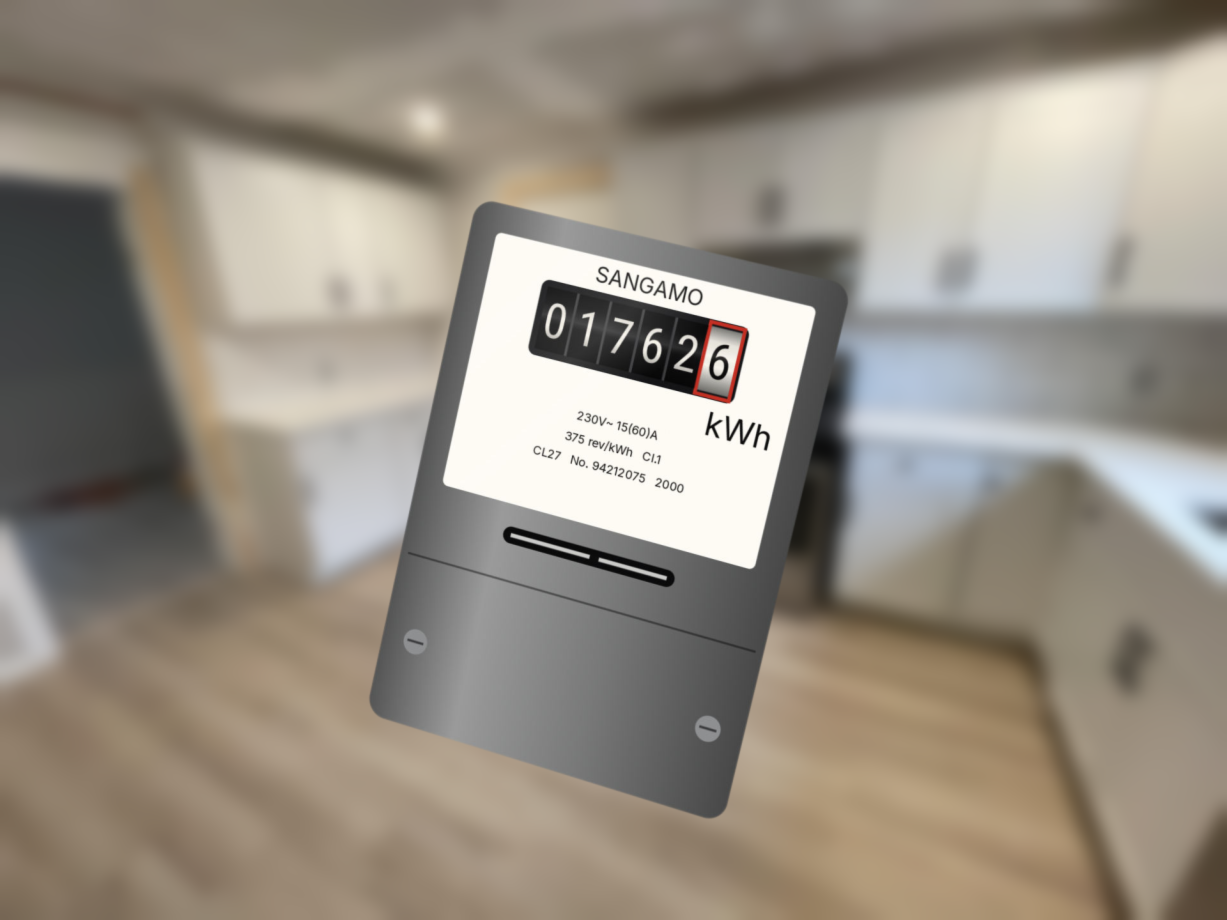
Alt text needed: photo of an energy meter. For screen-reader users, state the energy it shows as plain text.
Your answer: 1762.6 kWh
